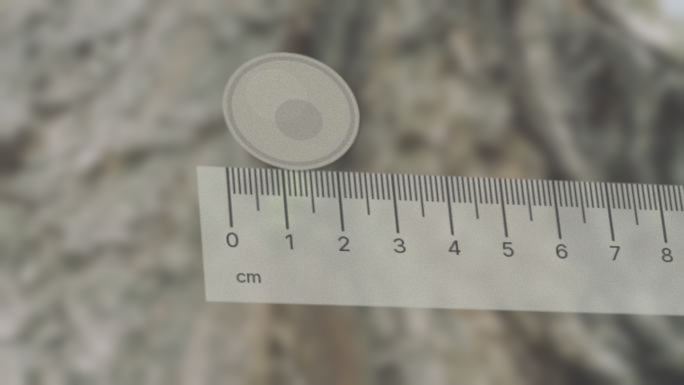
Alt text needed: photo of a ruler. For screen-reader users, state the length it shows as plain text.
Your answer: 2.5 cm
